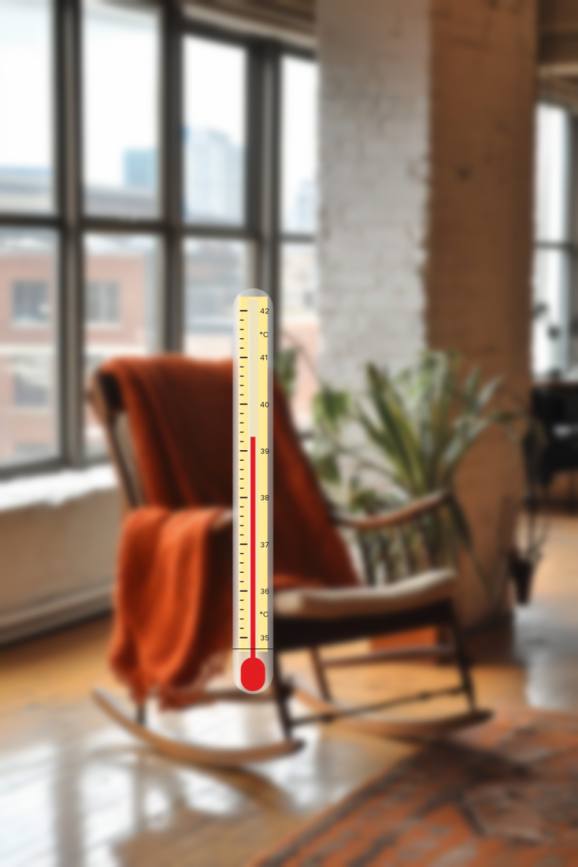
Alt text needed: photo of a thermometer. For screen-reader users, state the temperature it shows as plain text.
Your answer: 39.3 °C
